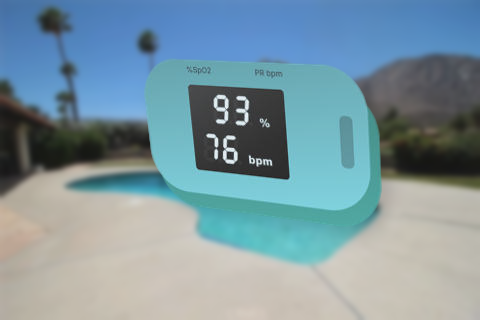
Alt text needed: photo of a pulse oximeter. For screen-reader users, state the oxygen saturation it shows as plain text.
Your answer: 93 %
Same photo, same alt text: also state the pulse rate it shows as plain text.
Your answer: 76 bpm
